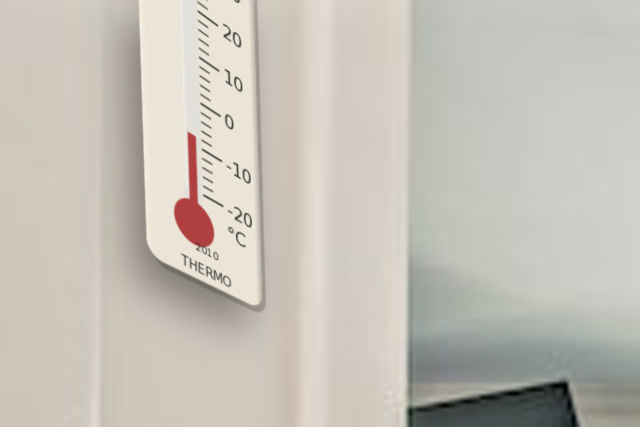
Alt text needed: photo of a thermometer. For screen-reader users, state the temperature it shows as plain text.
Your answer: -8 °C
